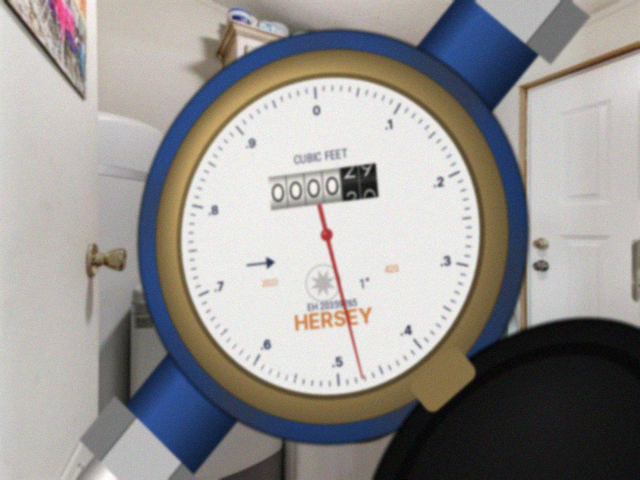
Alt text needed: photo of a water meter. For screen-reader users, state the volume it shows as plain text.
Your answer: 29.47 ft³
